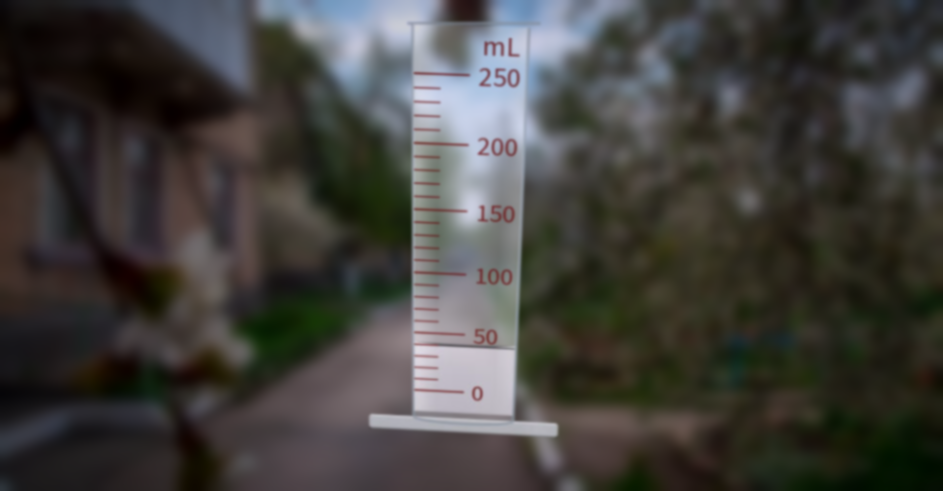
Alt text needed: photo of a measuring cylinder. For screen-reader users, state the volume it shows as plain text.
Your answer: 40 mL
